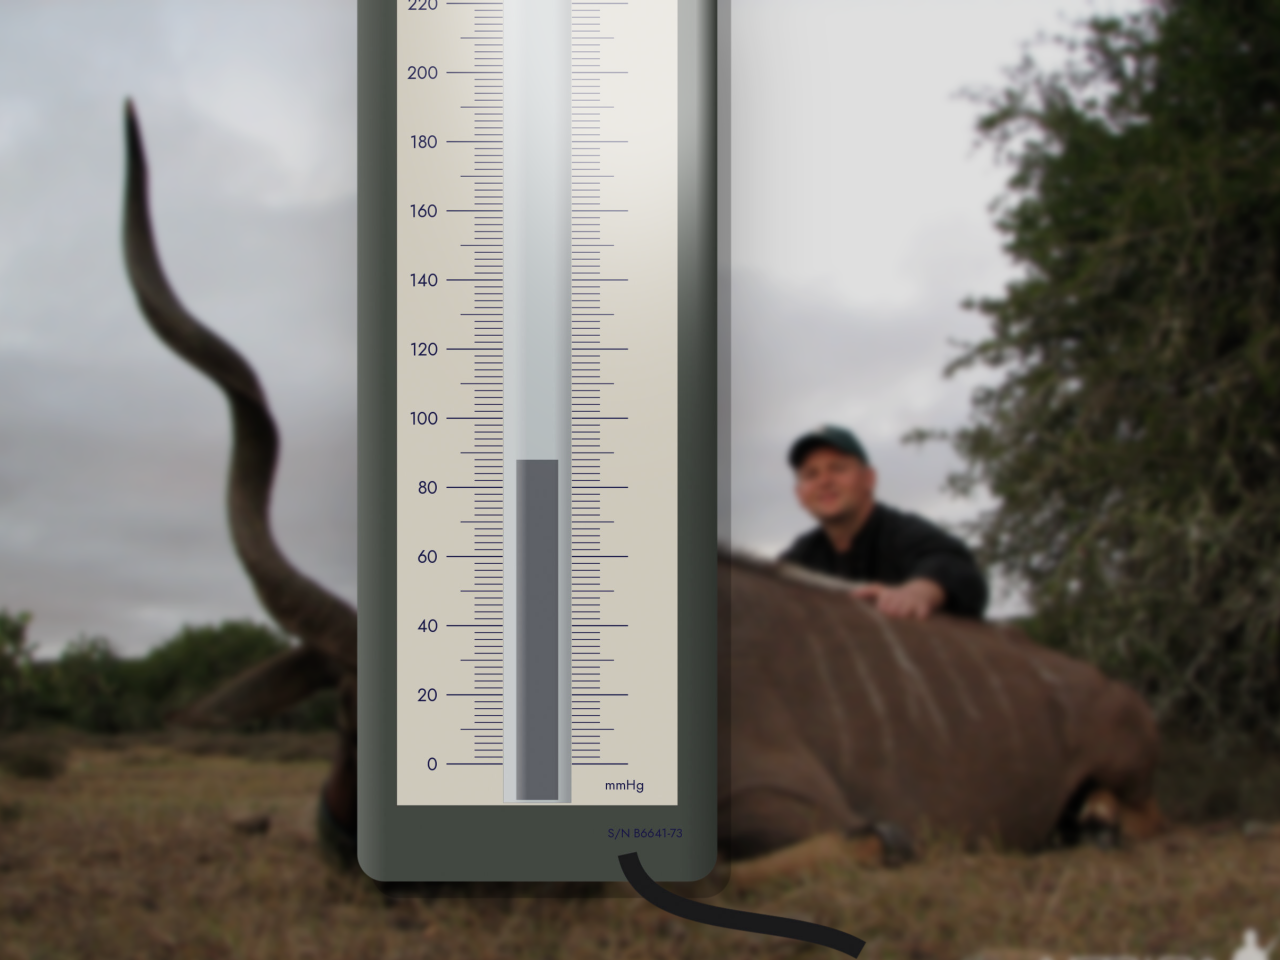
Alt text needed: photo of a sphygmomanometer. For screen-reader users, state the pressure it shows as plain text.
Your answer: 88 mmHg
